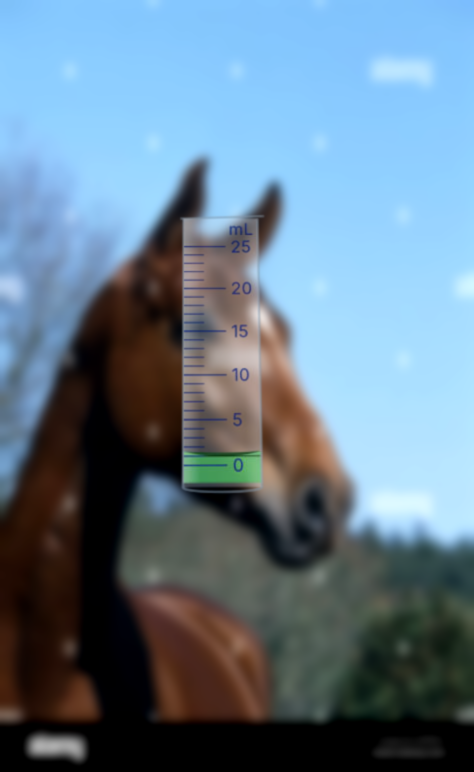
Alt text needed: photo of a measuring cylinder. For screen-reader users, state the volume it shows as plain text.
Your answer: 1 mL
